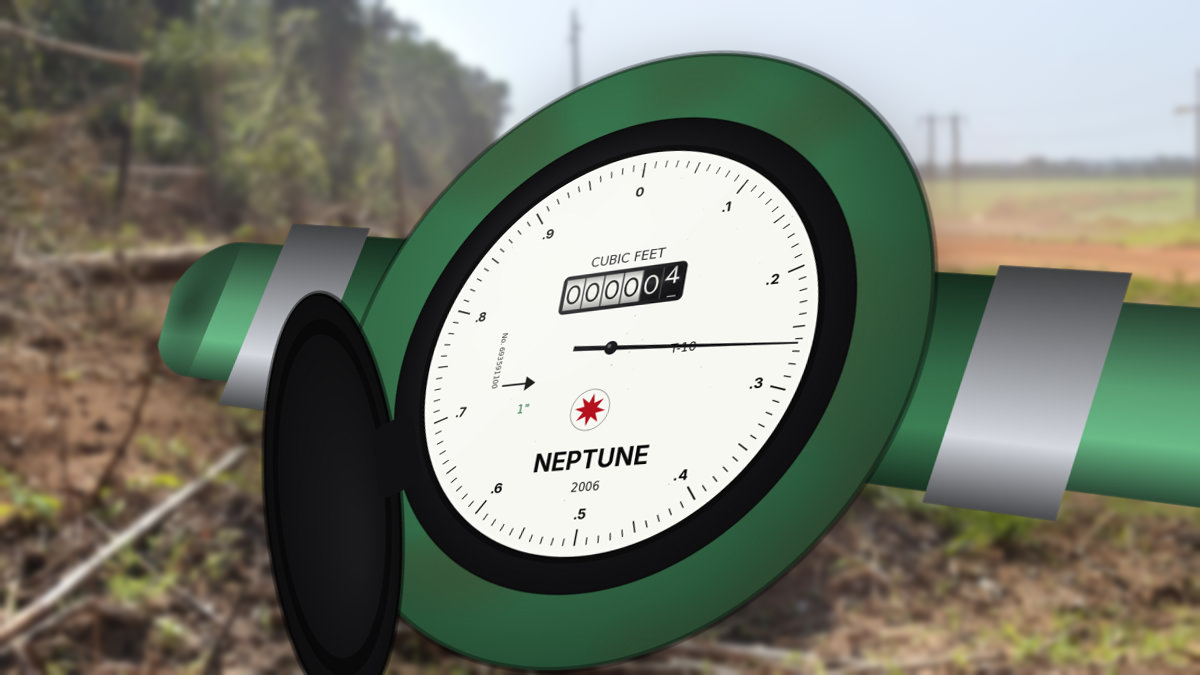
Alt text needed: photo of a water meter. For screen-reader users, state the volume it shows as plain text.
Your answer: 4.26 ft³
